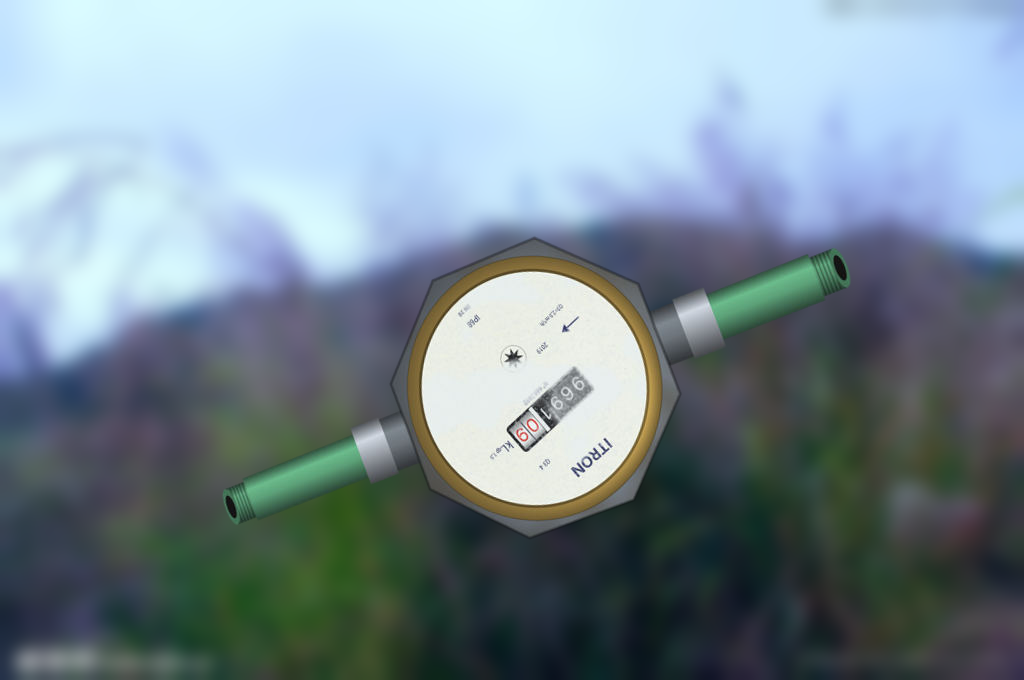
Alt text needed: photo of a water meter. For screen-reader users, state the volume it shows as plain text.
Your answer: 9691.09 kL
